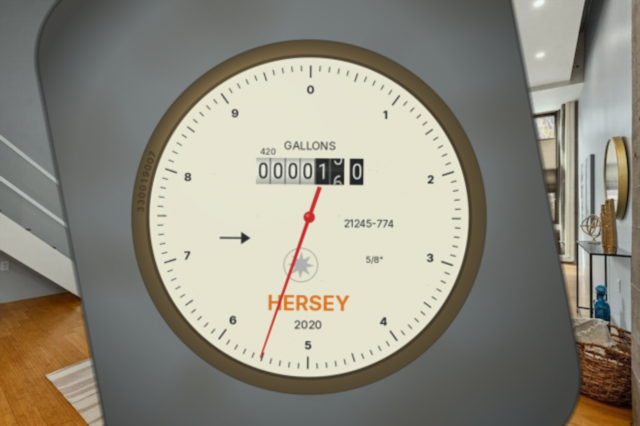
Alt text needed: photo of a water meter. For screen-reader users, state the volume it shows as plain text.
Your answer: 155.5 gal
